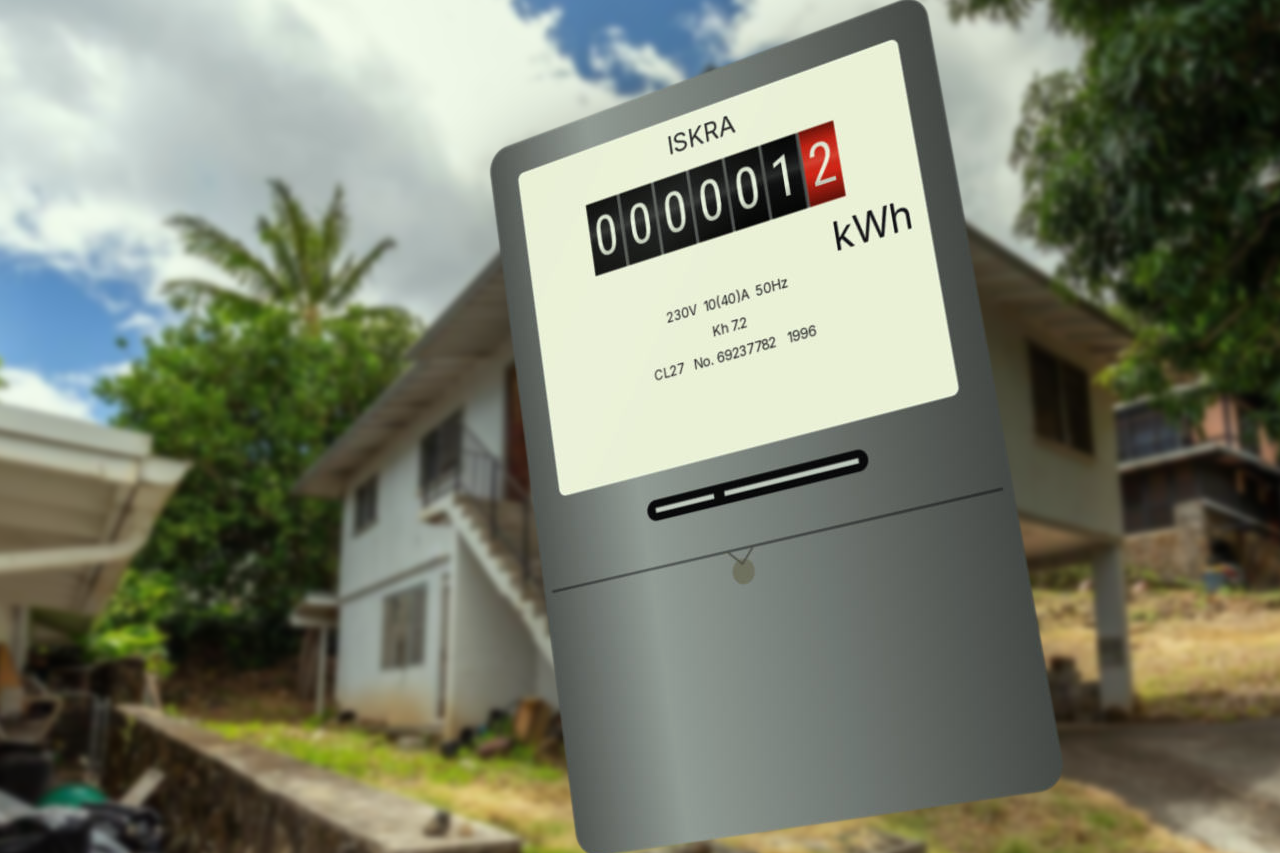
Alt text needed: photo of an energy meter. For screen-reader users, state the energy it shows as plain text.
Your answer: 1.2 kWh
